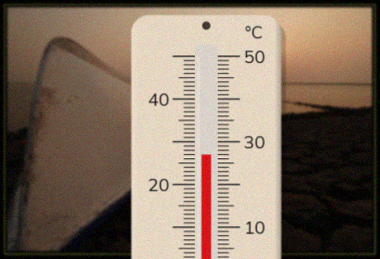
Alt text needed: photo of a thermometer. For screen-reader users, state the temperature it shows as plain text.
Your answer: 27 °C
